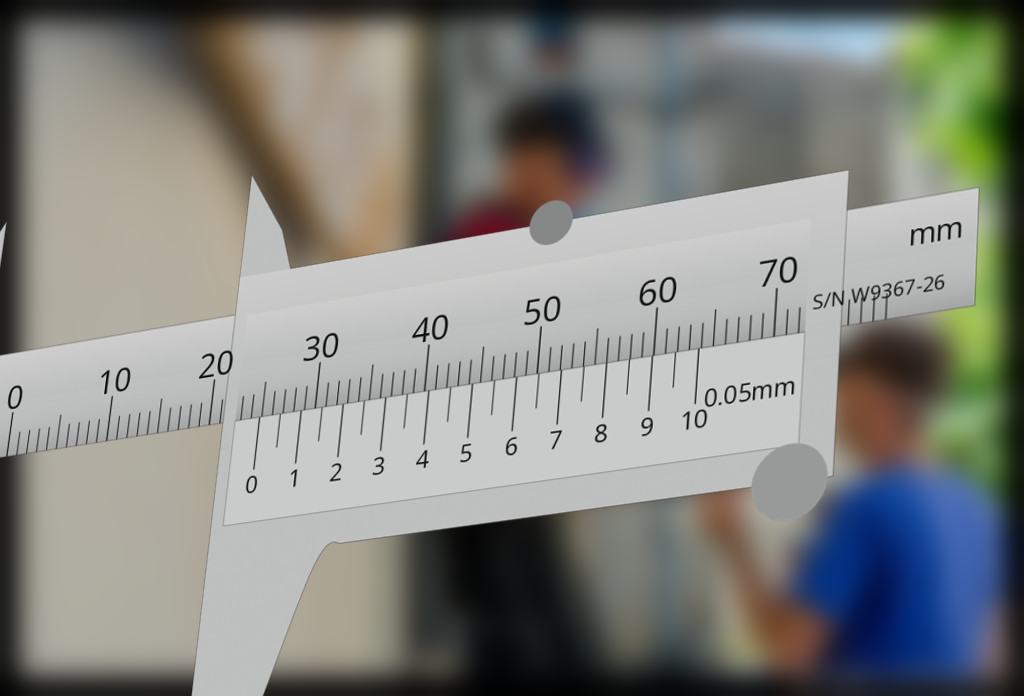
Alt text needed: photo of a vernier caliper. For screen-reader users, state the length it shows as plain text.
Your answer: 24.8 mm
